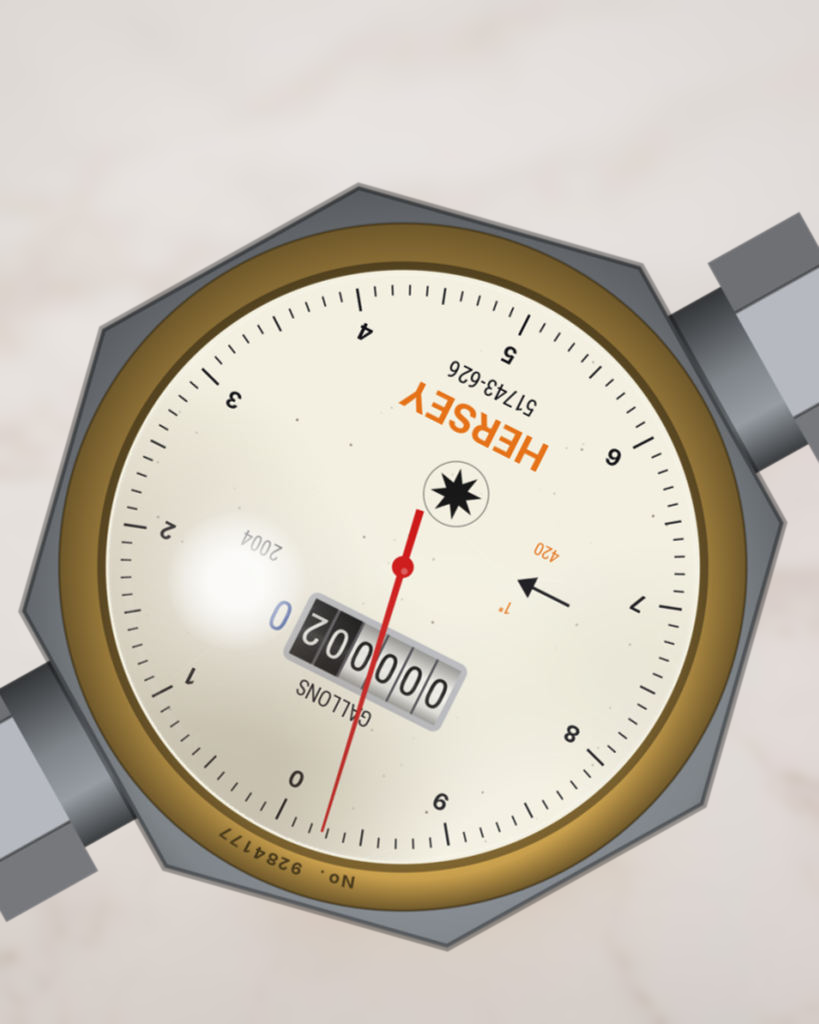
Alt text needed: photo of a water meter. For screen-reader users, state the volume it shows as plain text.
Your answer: 19.7 gal
